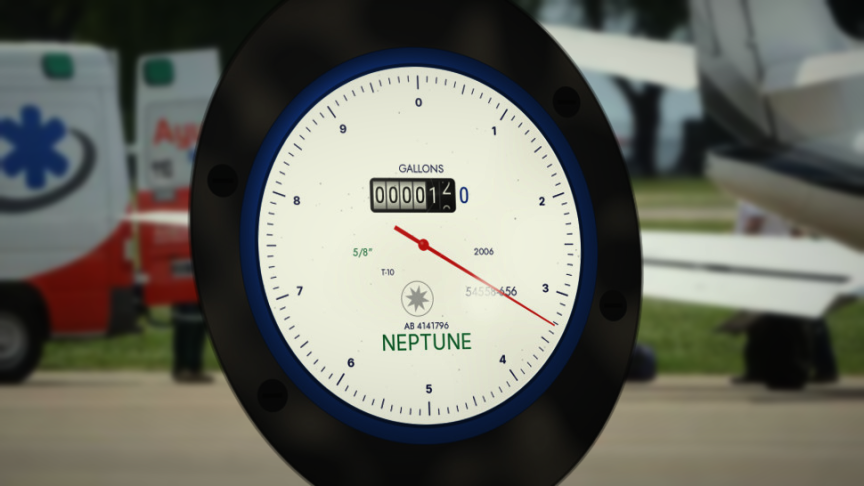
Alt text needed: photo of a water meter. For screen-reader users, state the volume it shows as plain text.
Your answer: 123.3 gal
